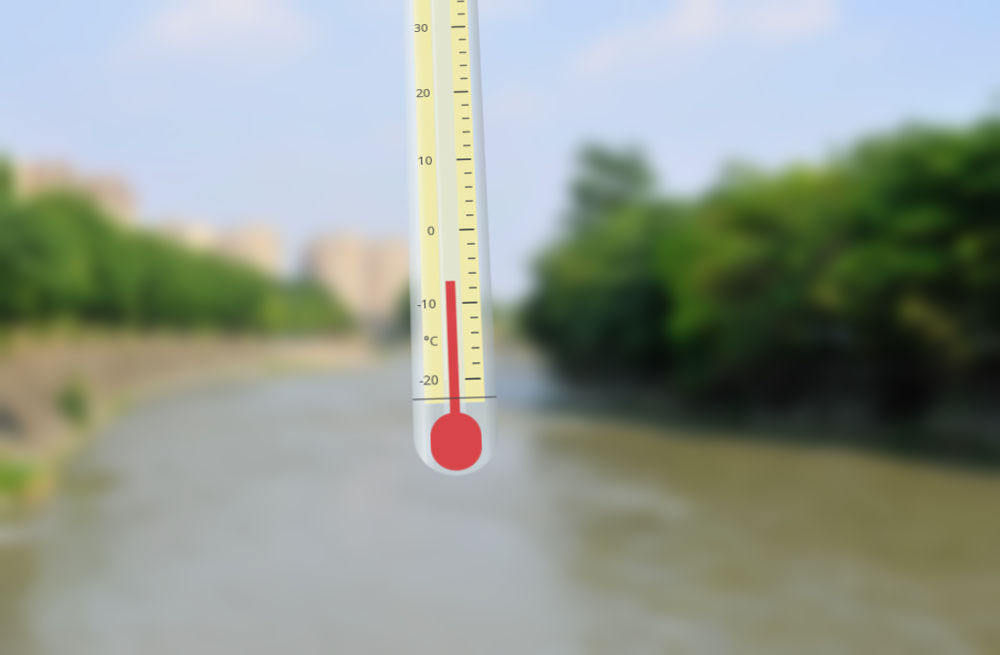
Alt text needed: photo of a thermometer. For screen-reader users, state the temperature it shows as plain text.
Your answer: -7 °C
